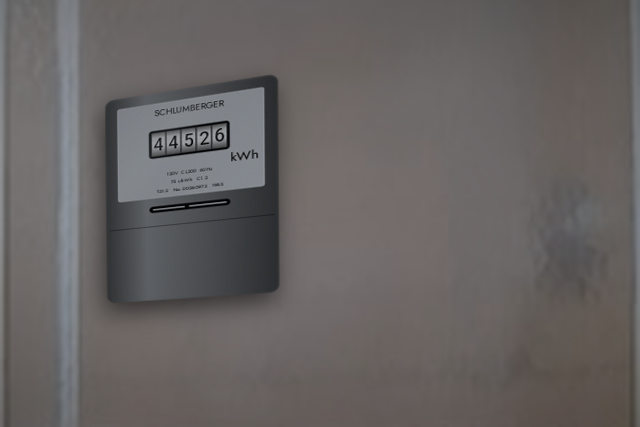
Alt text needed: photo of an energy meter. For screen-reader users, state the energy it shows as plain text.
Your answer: 44526 kWh
